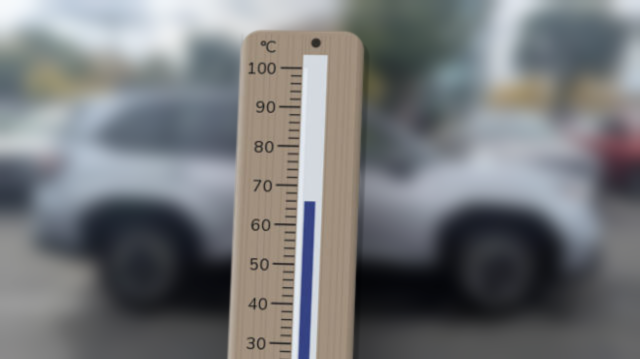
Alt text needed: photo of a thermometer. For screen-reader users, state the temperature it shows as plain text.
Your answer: 66 °C
